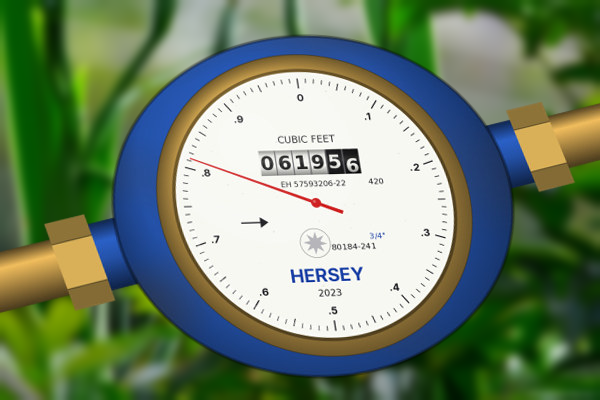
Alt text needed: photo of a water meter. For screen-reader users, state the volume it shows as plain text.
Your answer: 61955.81 ft³
